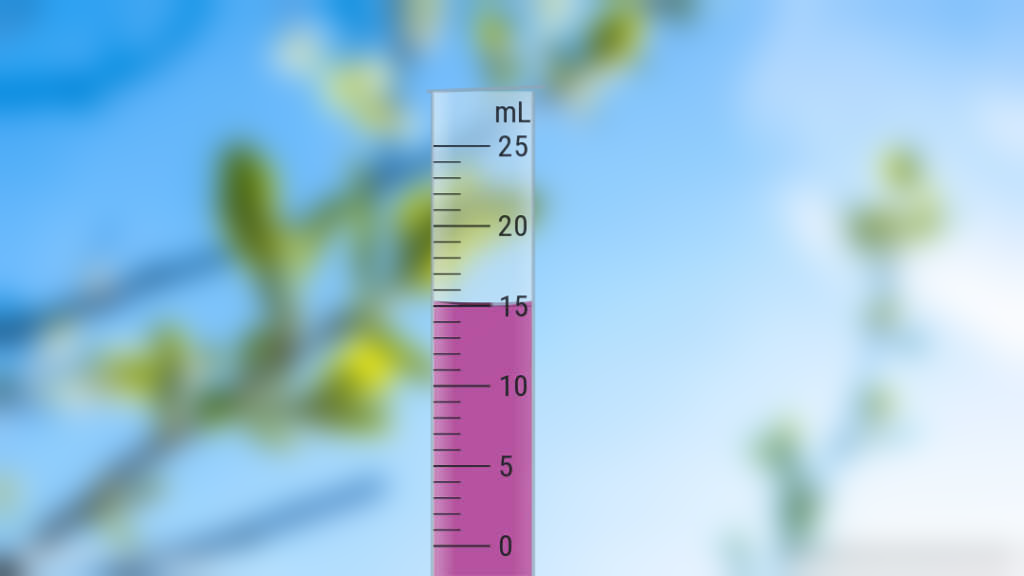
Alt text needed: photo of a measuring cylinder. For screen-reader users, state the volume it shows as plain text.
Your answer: 15 mL
